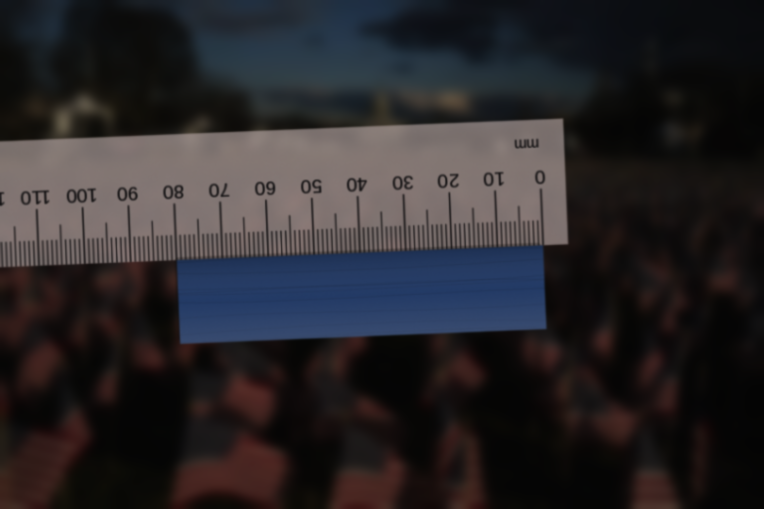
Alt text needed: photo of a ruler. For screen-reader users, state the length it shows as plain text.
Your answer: 80 mm
